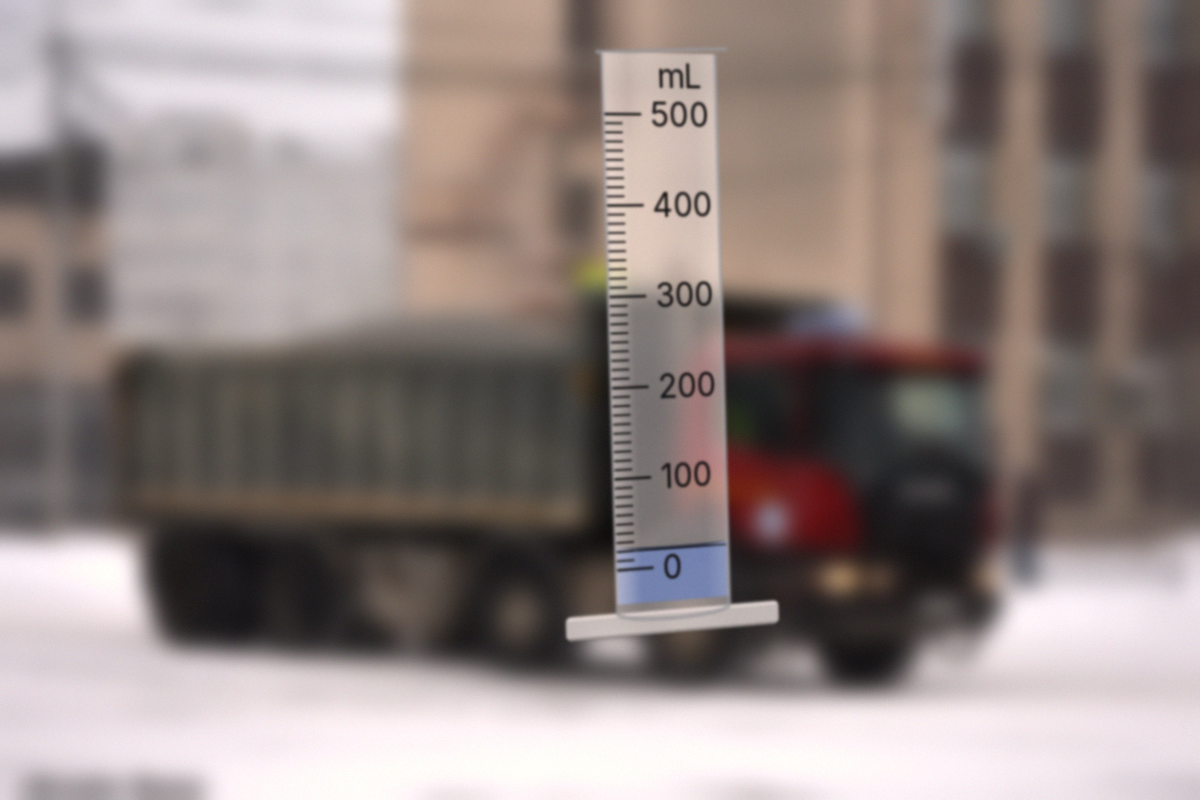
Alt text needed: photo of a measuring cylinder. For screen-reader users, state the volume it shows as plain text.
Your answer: 20 mL
